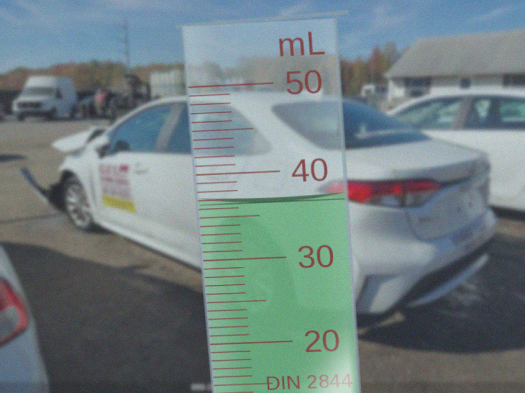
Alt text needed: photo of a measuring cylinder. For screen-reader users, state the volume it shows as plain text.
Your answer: 36.5 mL
